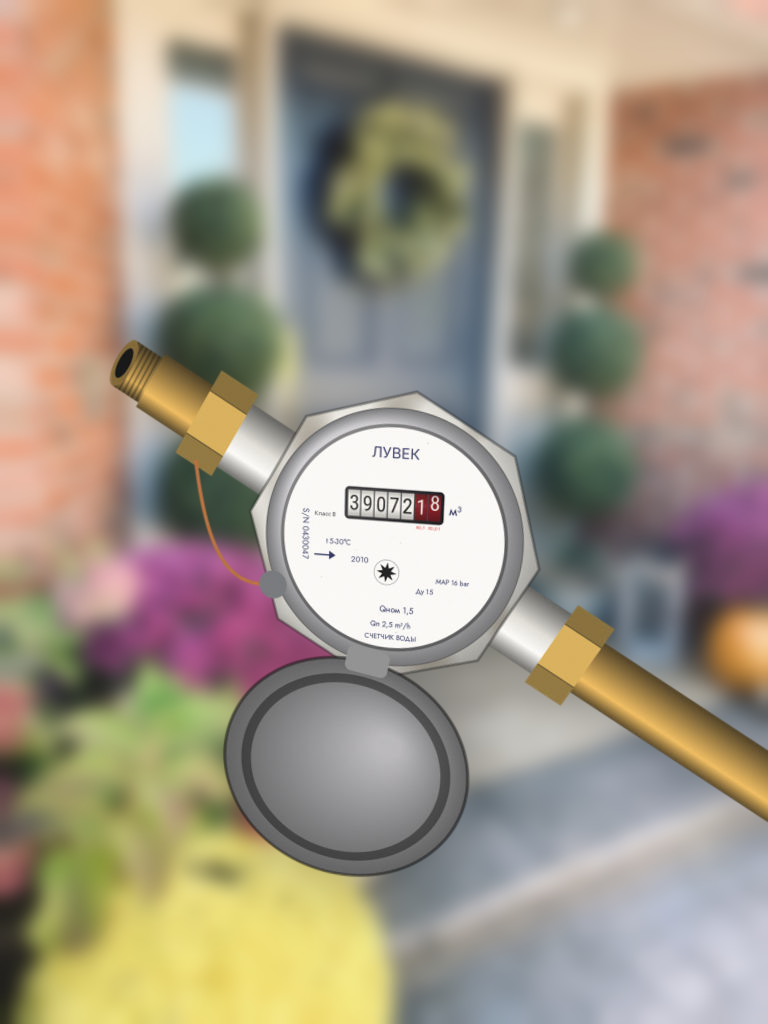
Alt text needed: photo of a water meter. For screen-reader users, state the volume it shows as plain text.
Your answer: 39072.18 m³
